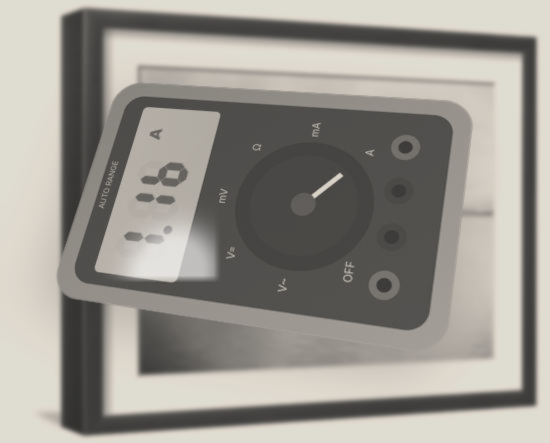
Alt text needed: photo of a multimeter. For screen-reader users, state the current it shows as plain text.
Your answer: 1.16 A
